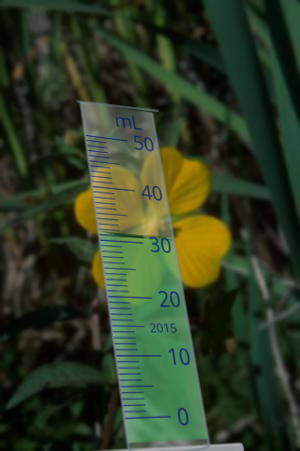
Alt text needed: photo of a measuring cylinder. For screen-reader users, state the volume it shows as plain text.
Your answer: 31 mL
